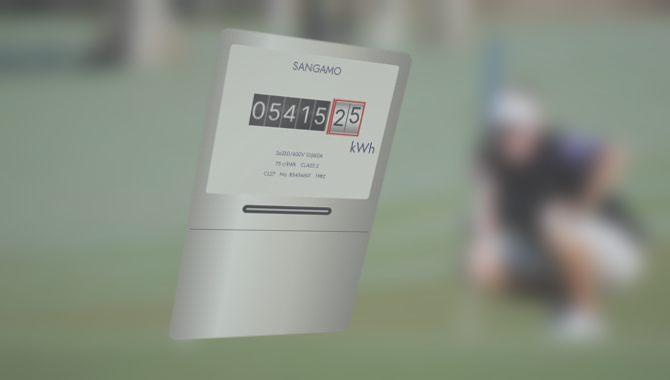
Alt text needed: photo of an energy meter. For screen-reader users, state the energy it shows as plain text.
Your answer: 5415.25 kWh
